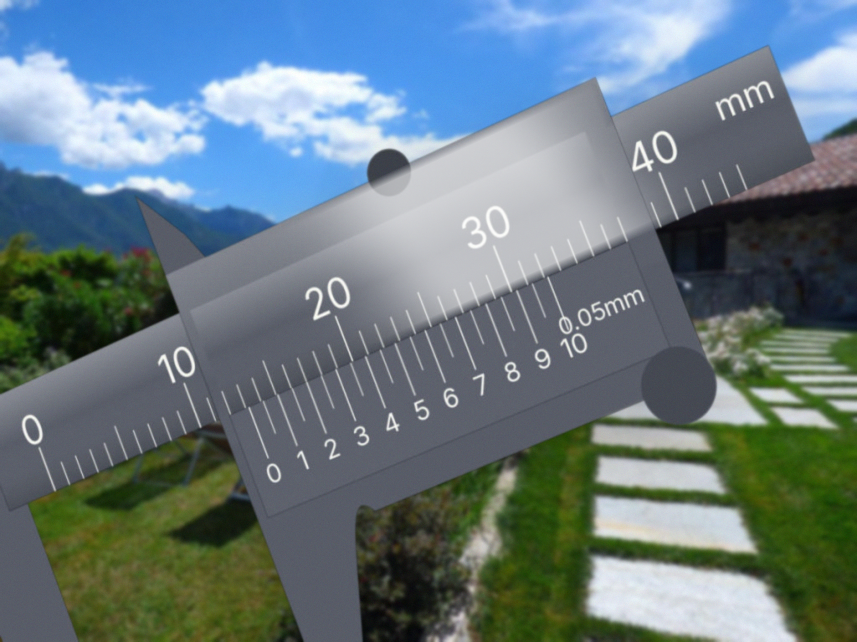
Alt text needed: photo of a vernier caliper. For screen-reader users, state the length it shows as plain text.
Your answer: 13.2 mm
